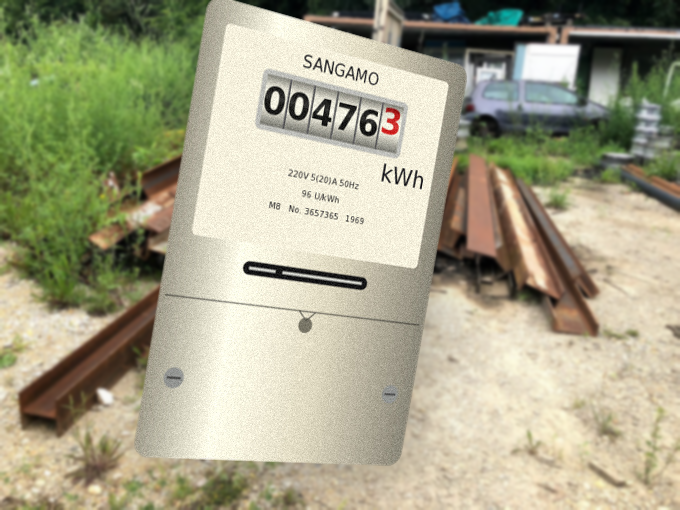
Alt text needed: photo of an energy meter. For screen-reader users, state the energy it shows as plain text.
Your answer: 476.3 kWh
